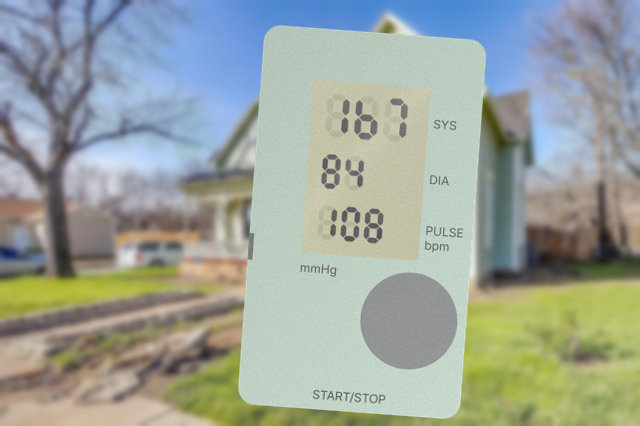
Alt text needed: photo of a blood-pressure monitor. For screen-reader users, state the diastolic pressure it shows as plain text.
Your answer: 84 mmHg
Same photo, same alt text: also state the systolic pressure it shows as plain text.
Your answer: 167 mmHg
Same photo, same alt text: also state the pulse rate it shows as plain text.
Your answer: 108 bpm
